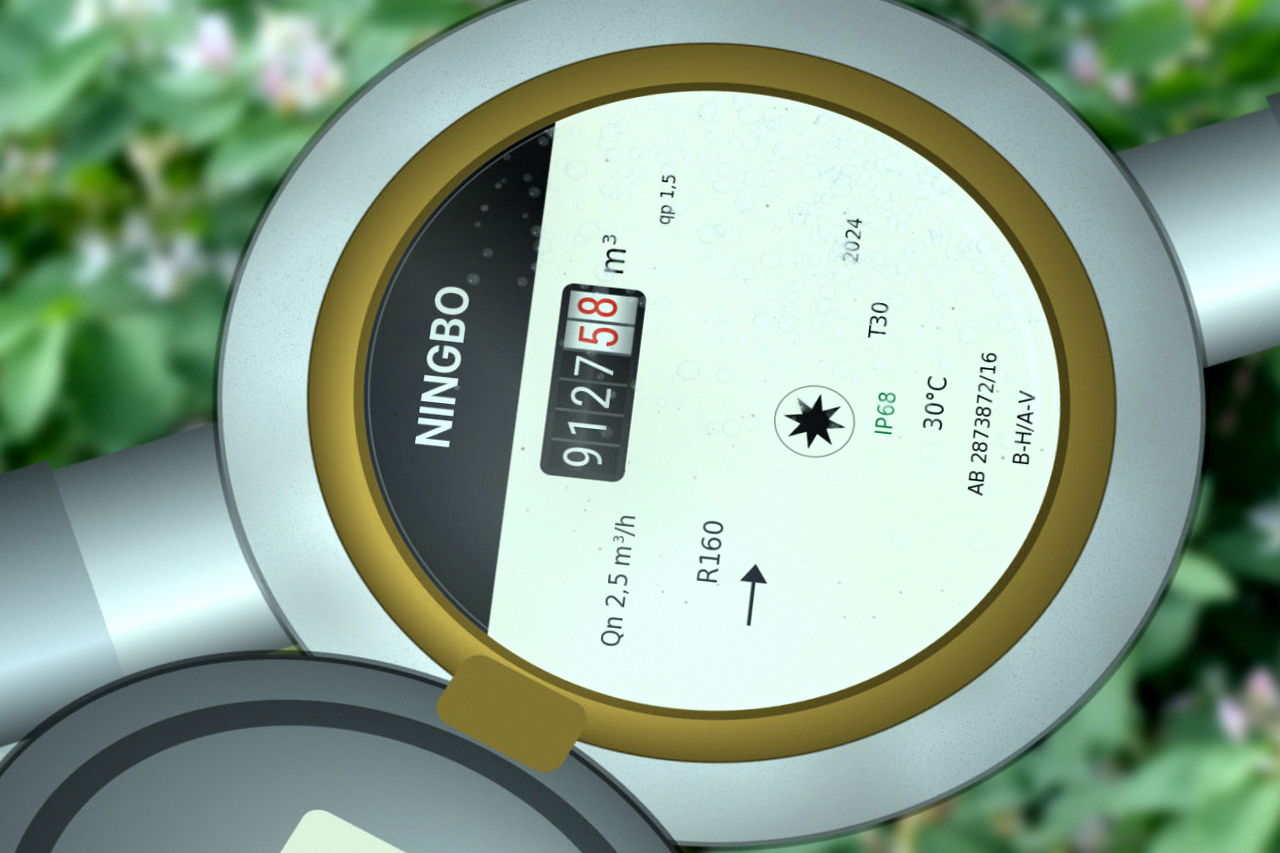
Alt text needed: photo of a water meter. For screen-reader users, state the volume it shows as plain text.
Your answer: 9127.58 m³
